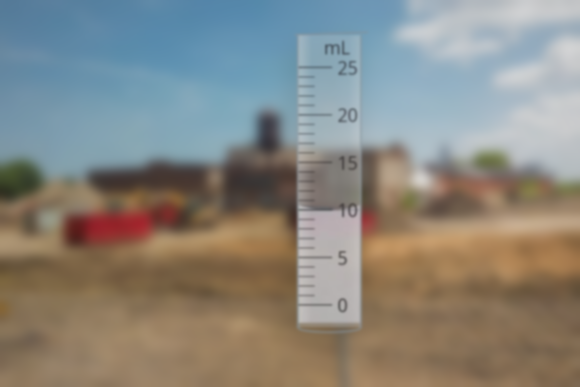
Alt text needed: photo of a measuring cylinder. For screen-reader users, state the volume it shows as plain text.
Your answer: 10 mL
